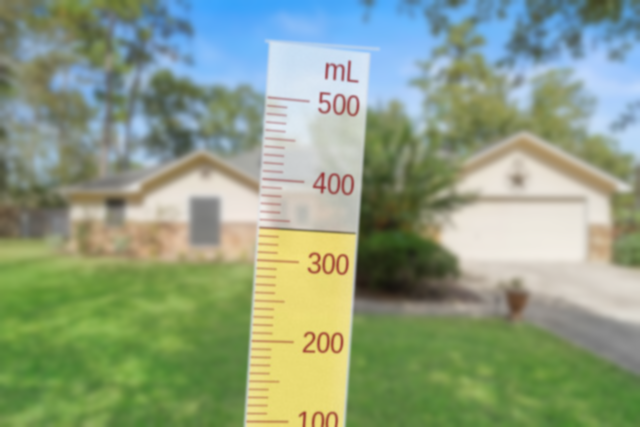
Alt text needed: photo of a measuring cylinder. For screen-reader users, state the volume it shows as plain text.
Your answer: 340 mL
